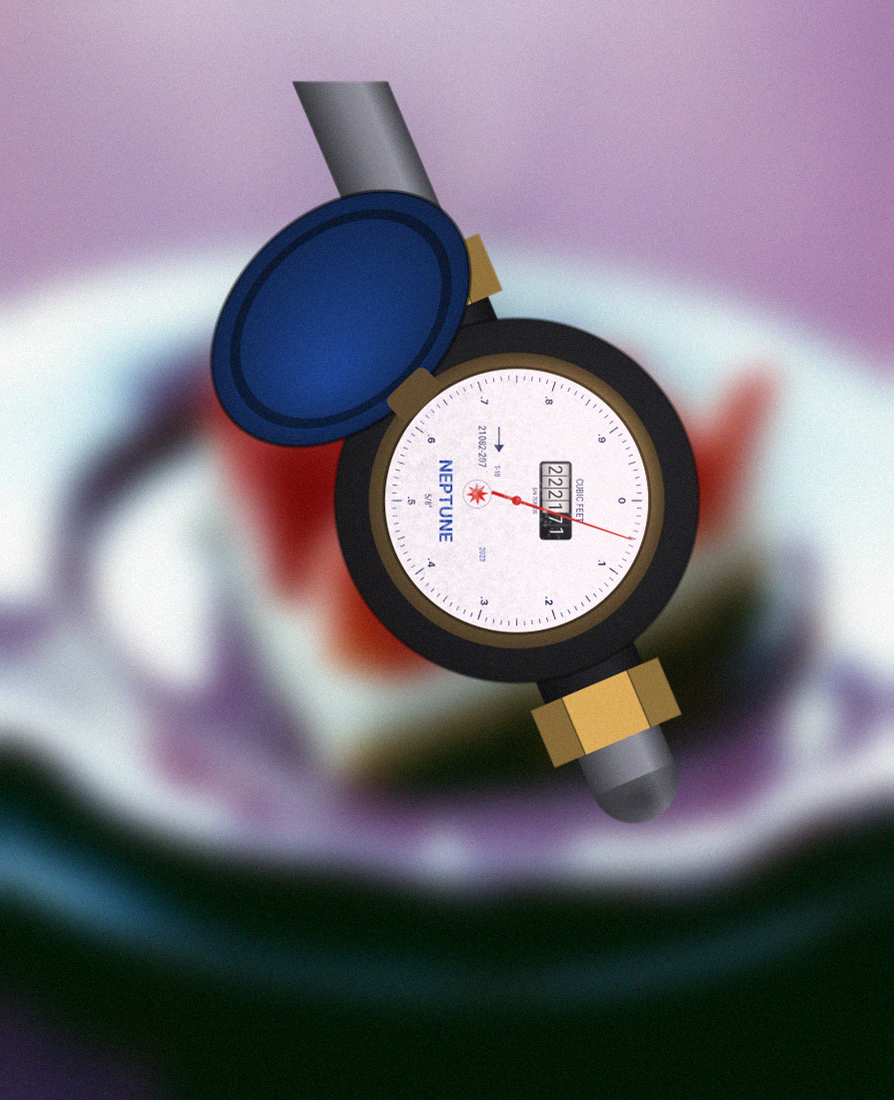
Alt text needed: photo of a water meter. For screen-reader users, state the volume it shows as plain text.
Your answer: 222171.05 ft³
